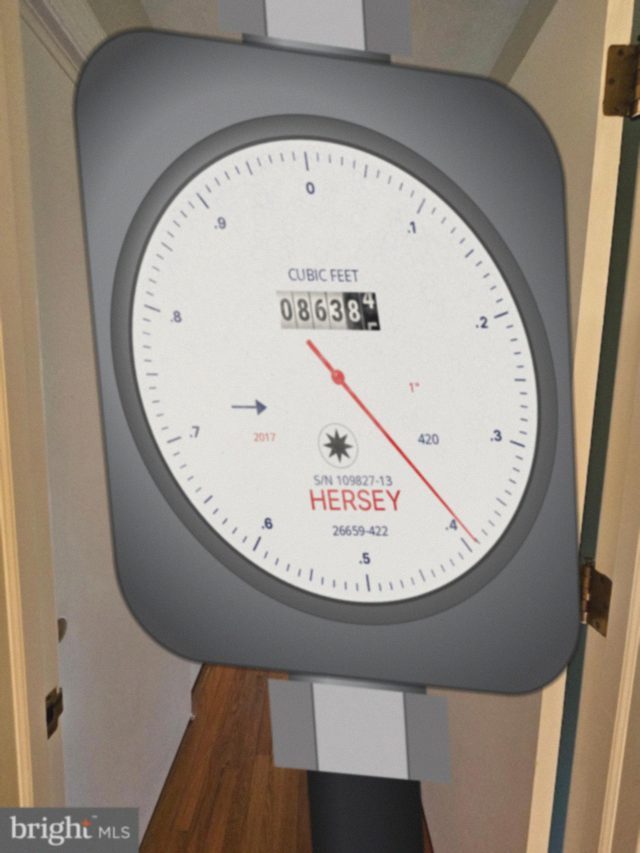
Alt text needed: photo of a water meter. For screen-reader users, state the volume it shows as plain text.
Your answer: 86384.39 ft³
